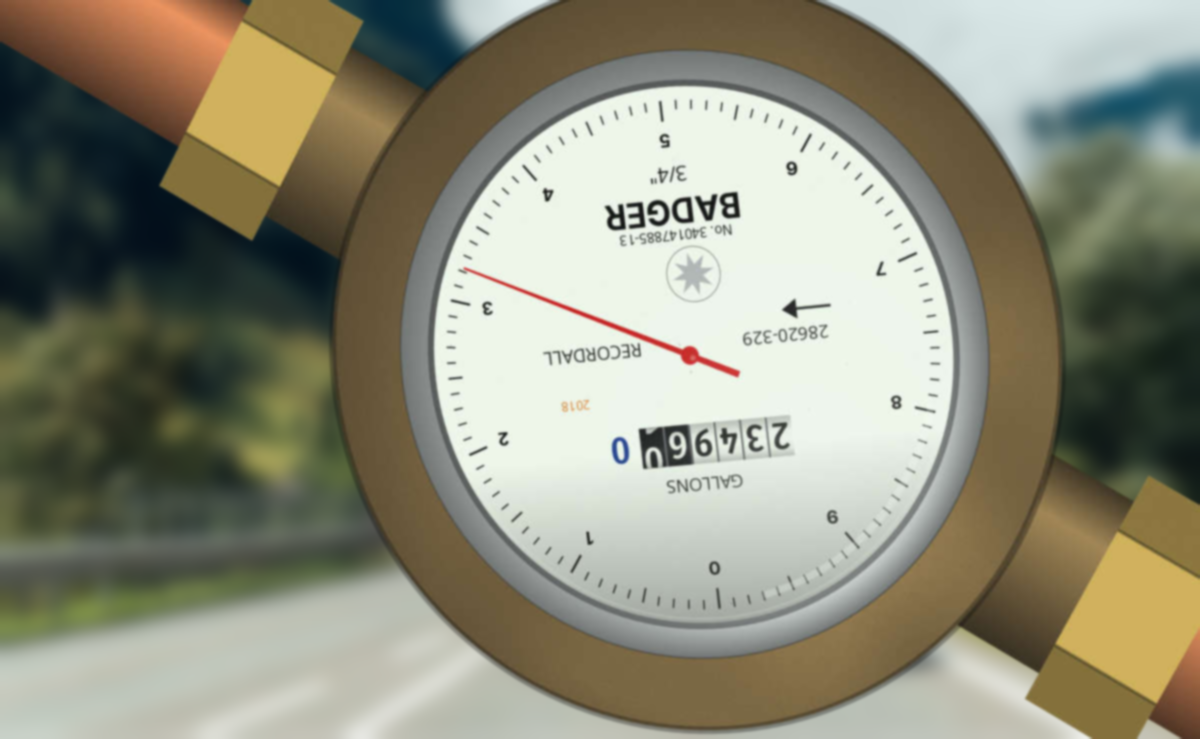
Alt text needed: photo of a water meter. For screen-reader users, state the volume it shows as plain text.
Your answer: 2349603.2 gal
